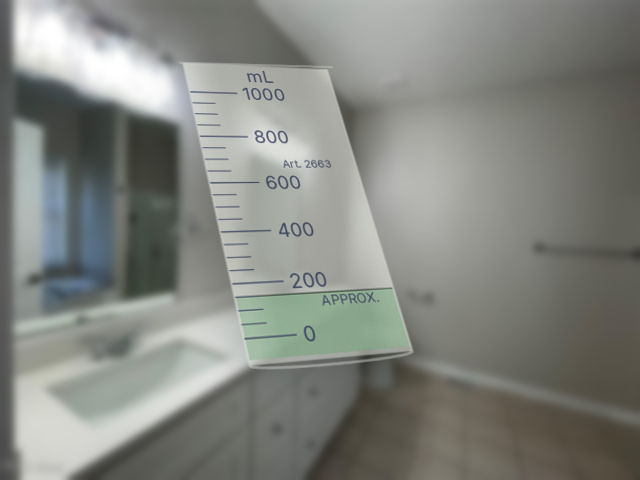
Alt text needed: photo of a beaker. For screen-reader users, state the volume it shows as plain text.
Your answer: 150 mL
